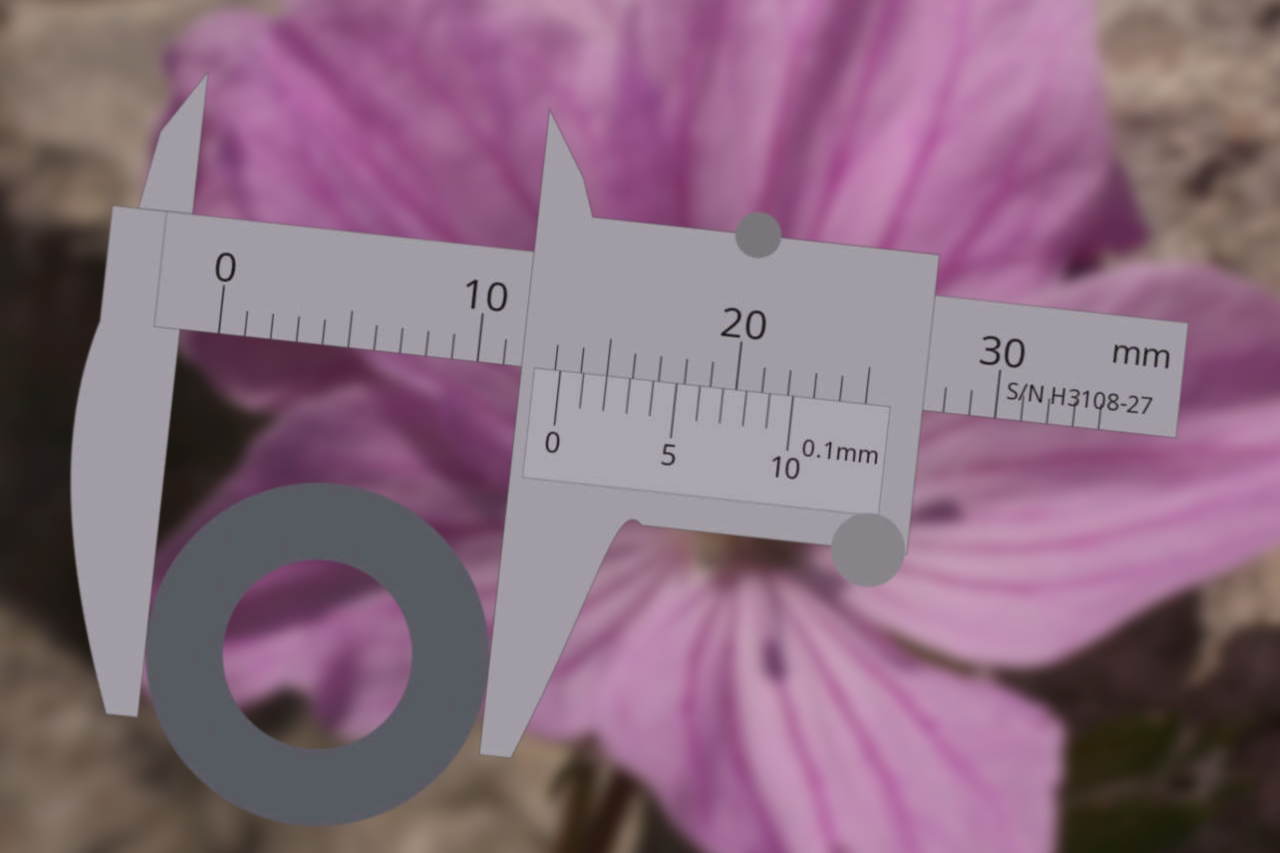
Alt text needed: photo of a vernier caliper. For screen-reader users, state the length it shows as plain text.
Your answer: 13.2 mm
